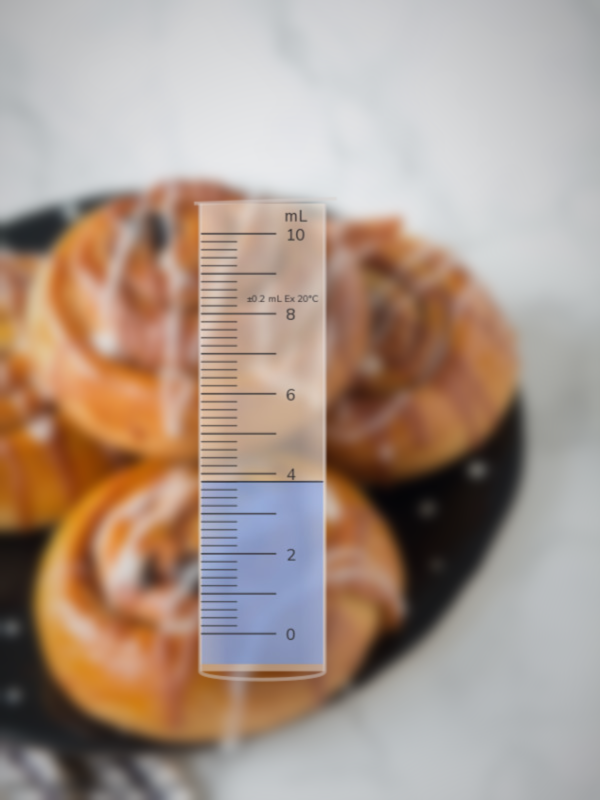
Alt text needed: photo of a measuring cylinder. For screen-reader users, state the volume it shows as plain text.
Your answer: 3.8 mL
